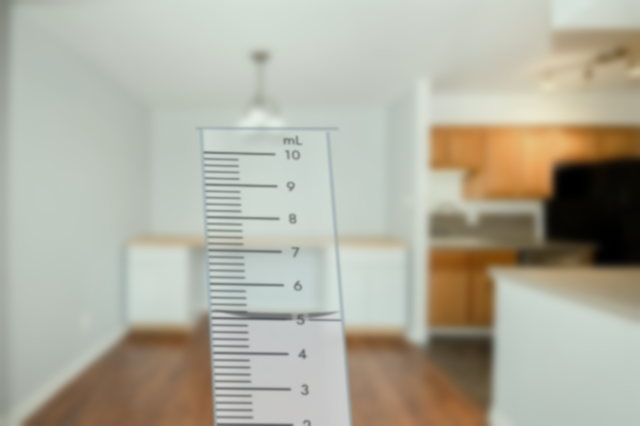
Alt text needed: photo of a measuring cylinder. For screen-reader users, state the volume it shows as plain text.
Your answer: 5 mL
